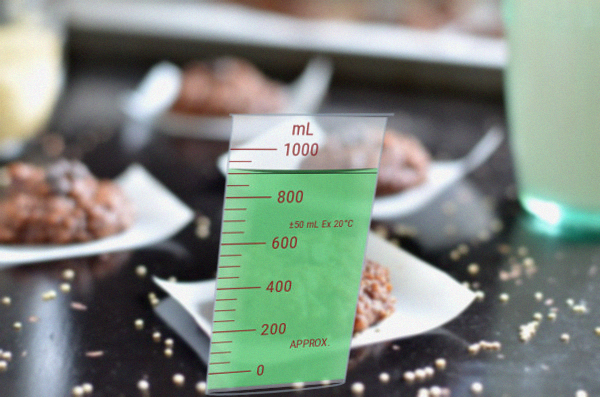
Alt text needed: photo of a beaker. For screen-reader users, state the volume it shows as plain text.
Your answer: 900 mL
